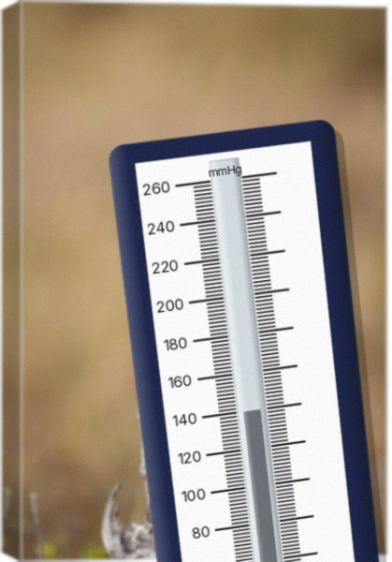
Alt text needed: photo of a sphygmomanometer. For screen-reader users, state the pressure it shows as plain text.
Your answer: 140 mmHg
